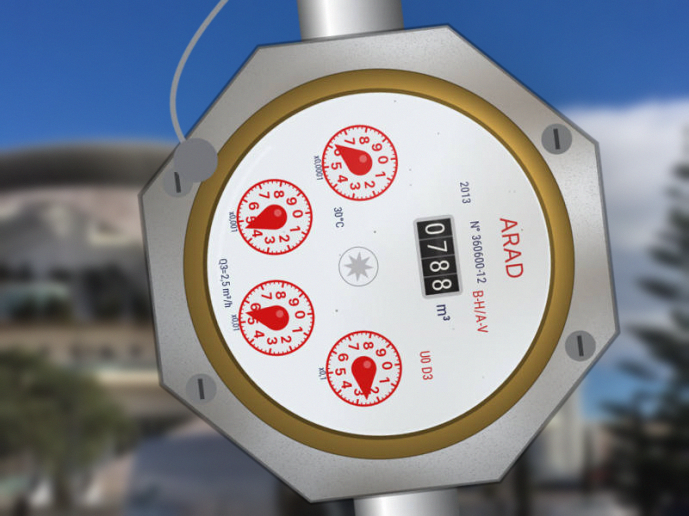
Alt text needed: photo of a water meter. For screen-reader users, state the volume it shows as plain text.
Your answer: 788.2546 m³
